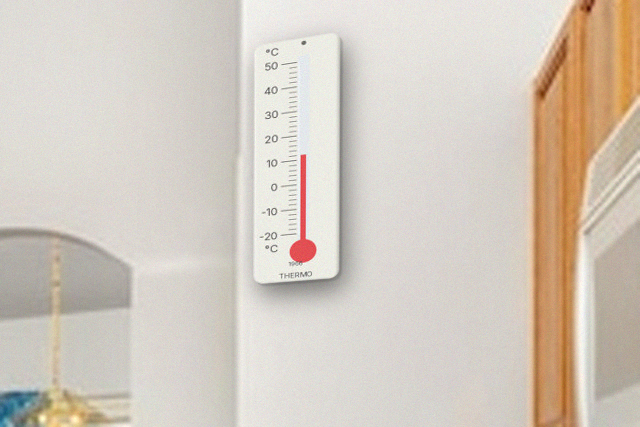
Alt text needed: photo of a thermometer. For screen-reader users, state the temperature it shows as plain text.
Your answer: 12 °C
